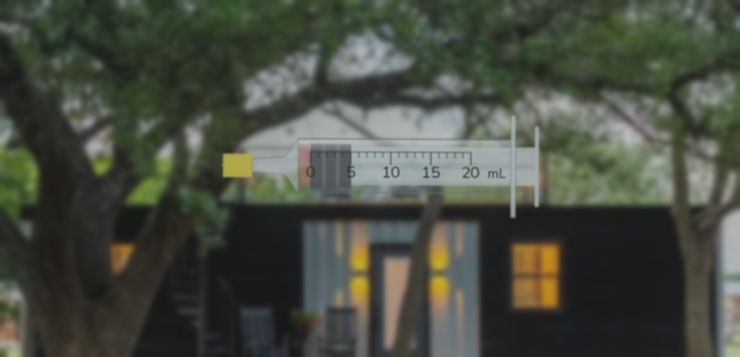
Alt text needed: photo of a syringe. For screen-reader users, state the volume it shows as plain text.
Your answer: 0 mL
